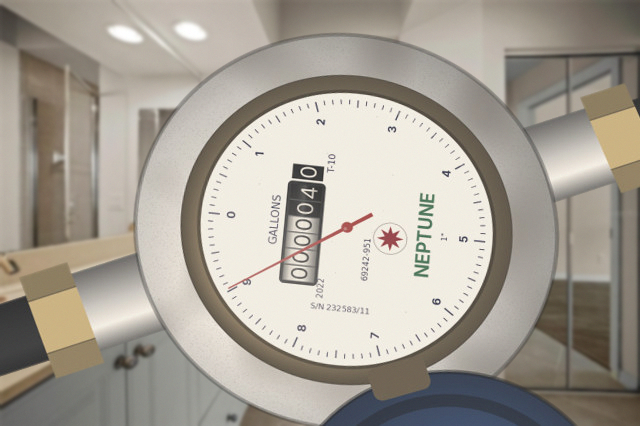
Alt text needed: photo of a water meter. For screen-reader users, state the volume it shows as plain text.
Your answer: 39.0 gal
